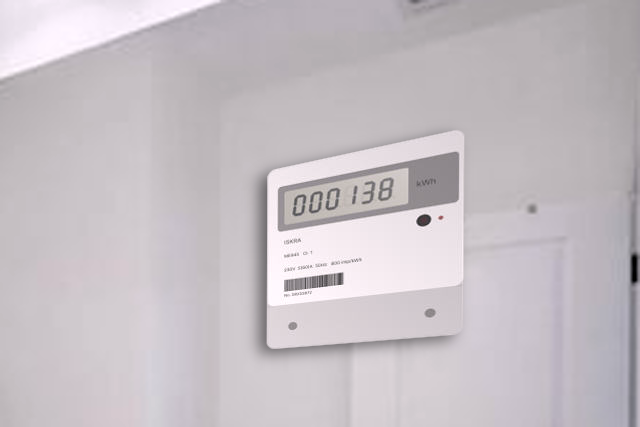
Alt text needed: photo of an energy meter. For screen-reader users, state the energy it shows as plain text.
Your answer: 138 kWh
